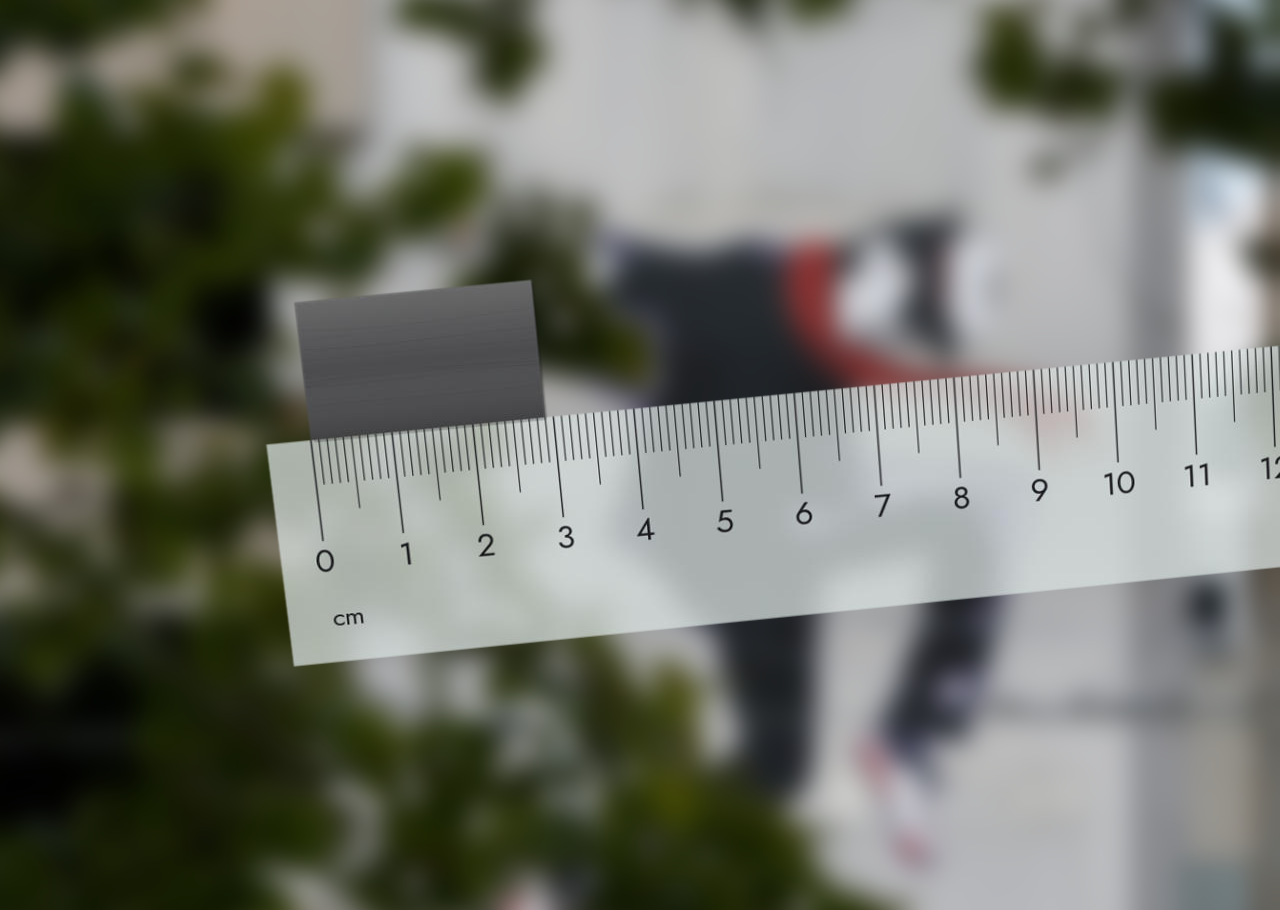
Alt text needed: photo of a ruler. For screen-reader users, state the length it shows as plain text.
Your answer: 2.9 cm
